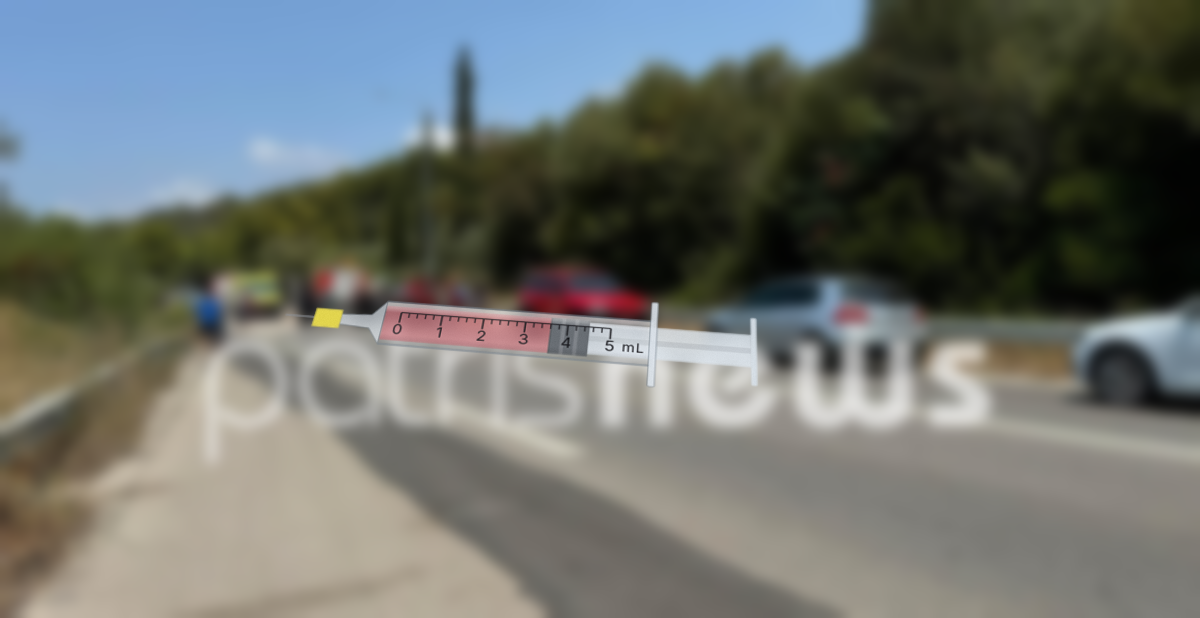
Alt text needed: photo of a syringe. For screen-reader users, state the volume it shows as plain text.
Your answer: 3.6 mL
